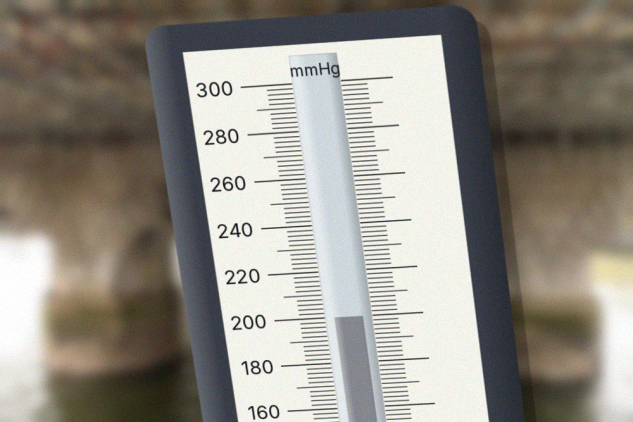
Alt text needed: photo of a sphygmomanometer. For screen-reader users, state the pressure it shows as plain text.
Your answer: 200 mmHg
